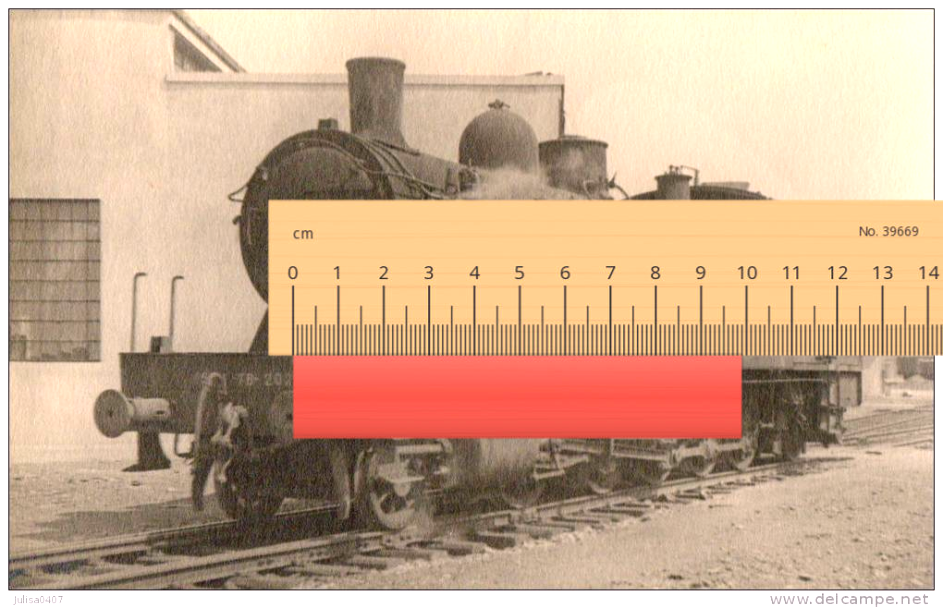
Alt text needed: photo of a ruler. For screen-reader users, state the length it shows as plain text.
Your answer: 9.9 cm
